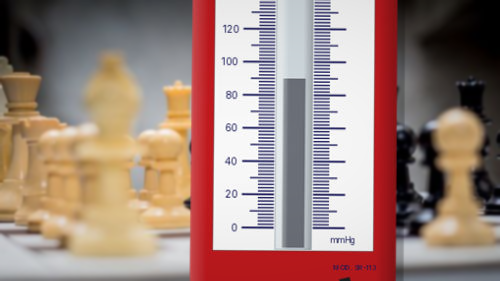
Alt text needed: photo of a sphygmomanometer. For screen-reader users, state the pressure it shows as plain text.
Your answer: 90 mmHg
